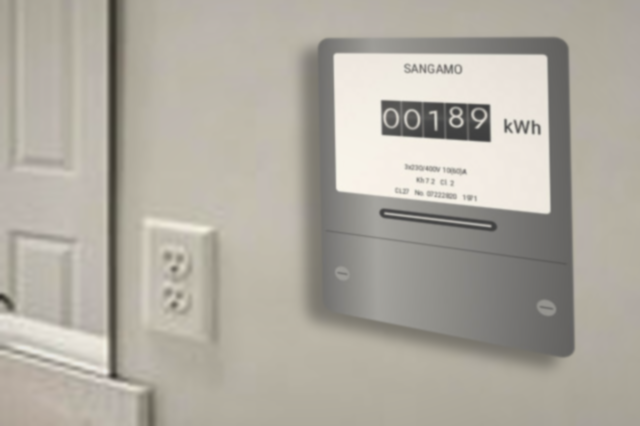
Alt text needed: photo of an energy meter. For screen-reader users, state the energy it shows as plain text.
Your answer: 189 kWh
